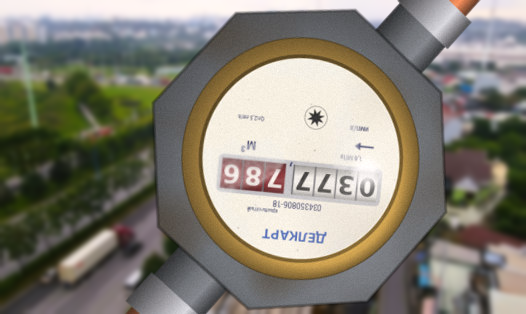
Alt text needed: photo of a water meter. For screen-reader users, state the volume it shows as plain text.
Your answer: 377.786 m³
